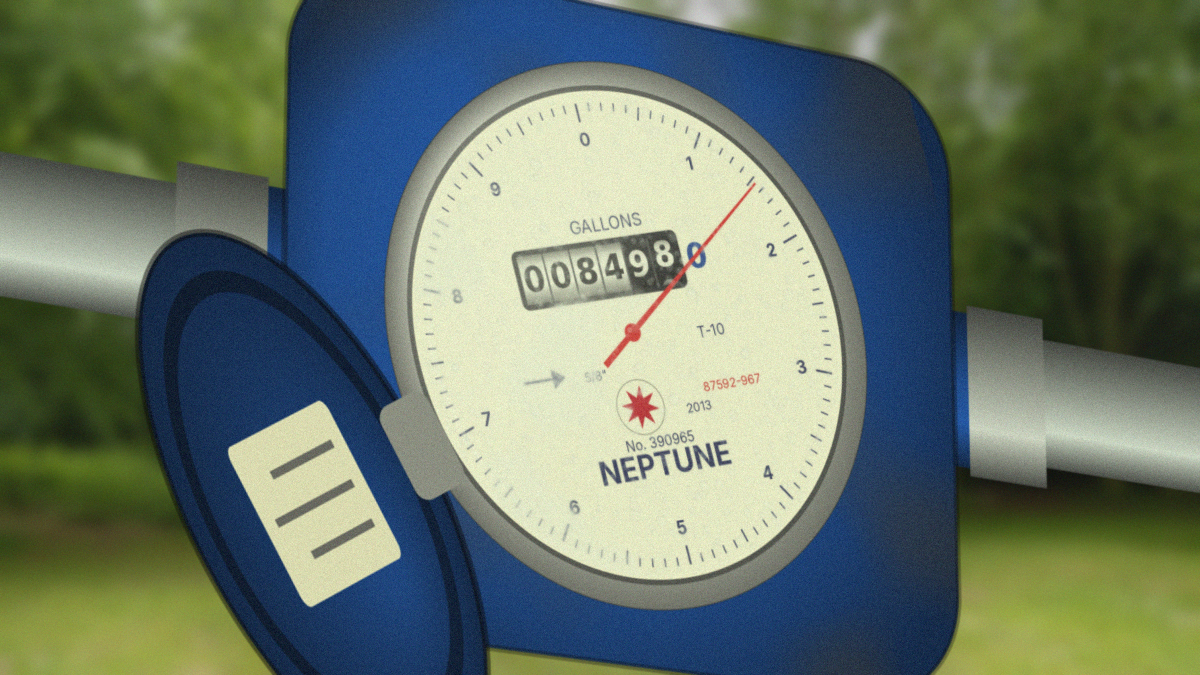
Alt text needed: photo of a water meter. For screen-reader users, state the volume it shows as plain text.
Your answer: 84981.5 gal
